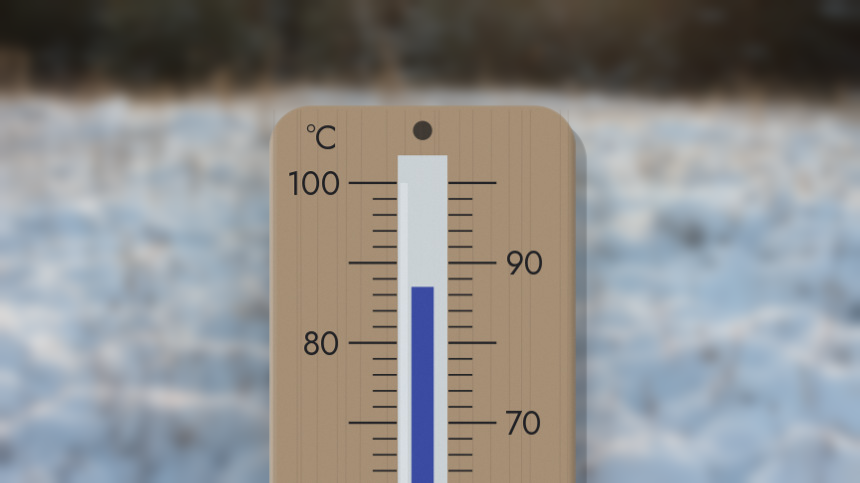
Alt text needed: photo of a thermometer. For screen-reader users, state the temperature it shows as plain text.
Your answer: 87 °C
